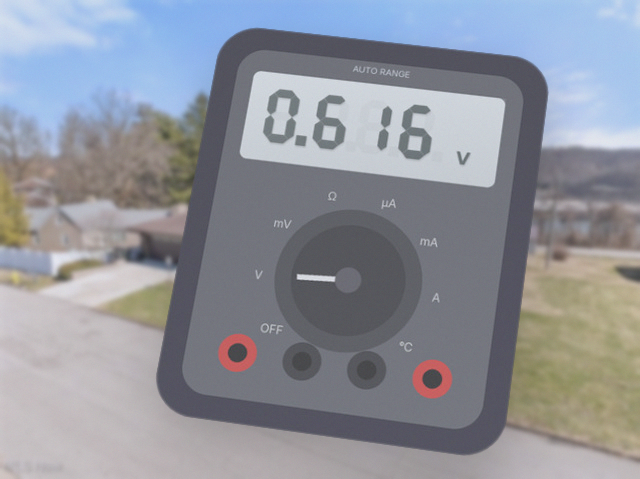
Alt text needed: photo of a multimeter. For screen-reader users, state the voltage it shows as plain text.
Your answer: 0.616 V
